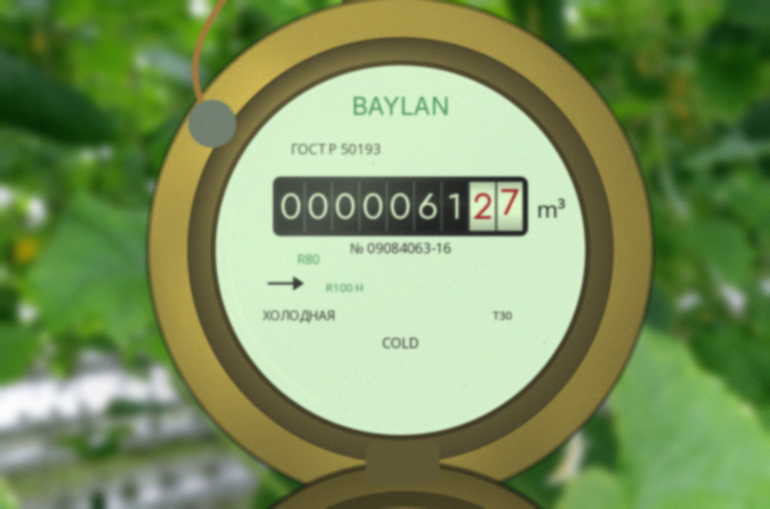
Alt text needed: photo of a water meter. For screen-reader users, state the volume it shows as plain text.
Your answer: 61.27 m³
